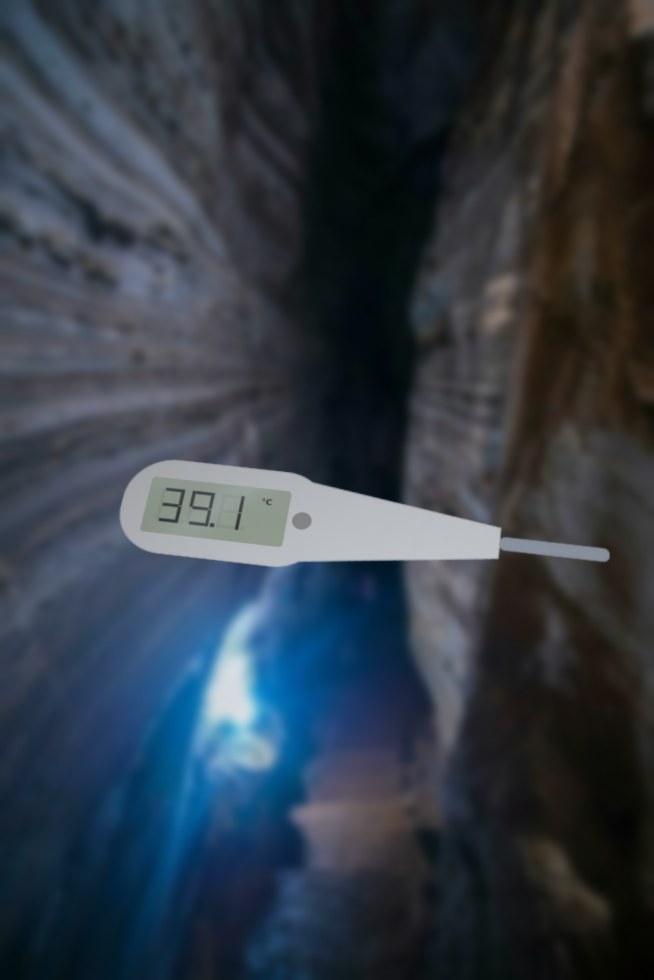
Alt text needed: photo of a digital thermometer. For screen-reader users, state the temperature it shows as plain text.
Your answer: 39.1 °C
